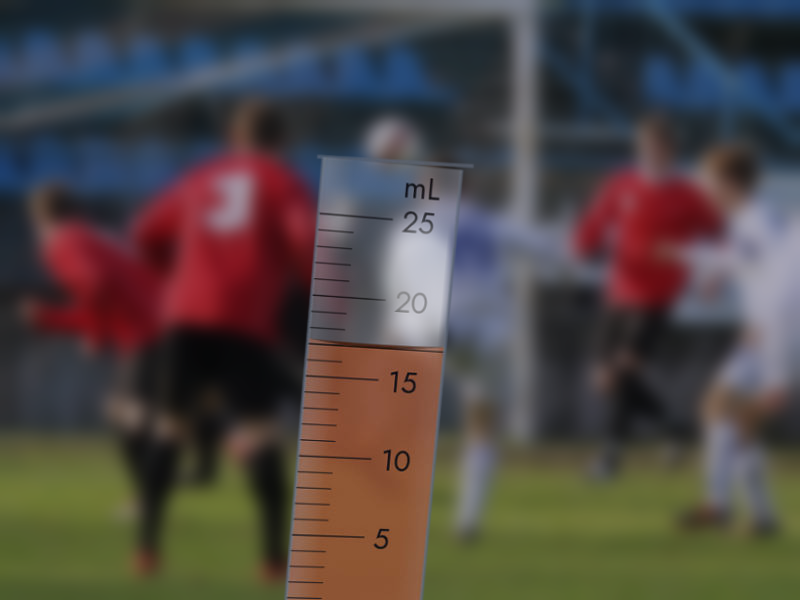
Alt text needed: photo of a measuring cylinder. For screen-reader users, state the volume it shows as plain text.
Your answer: 17 mL
